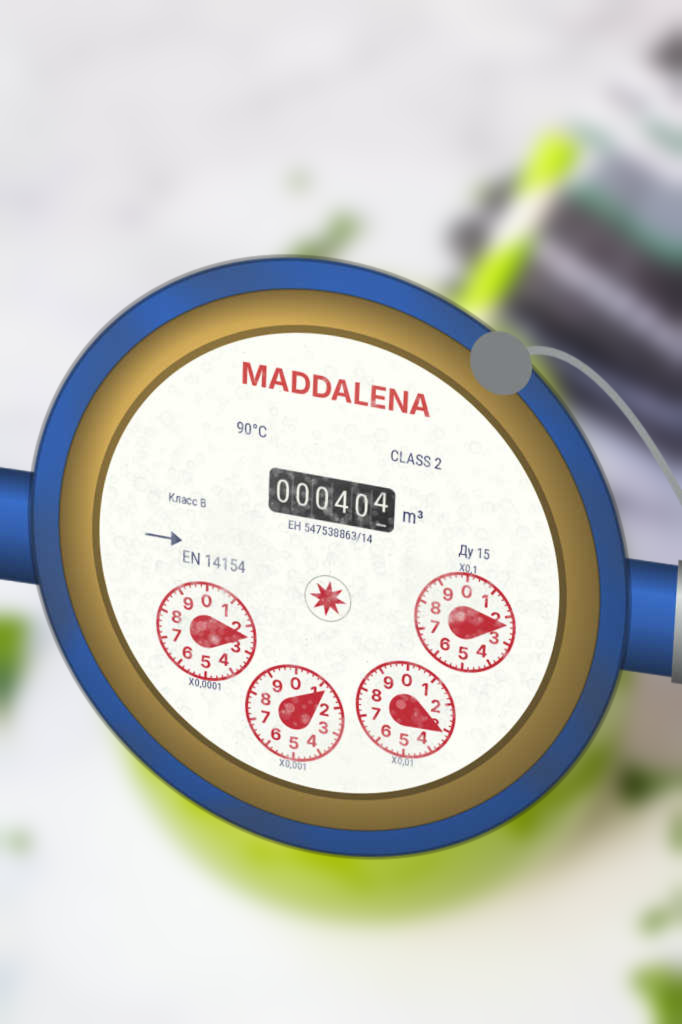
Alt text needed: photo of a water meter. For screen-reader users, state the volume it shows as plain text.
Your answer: 404.2312 m³
